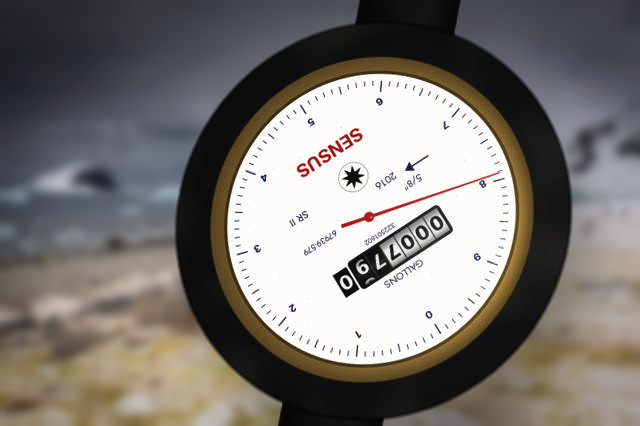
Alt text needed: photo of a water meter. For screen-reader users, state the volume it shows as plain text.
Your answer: 7787.9 gal
